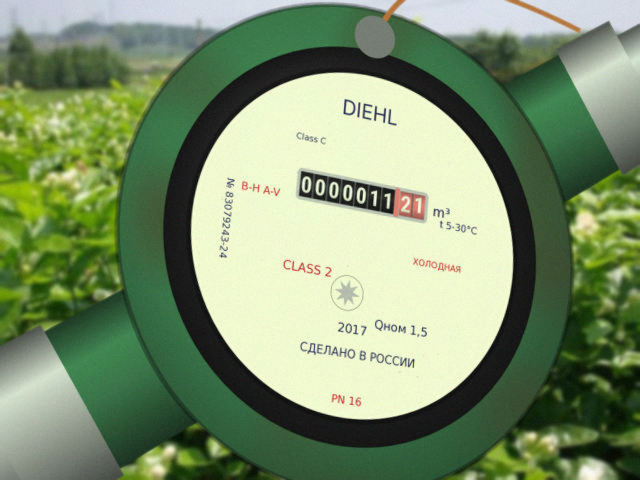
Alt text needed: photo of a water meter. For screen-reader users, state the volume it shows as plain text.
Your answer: 11.21 m³
